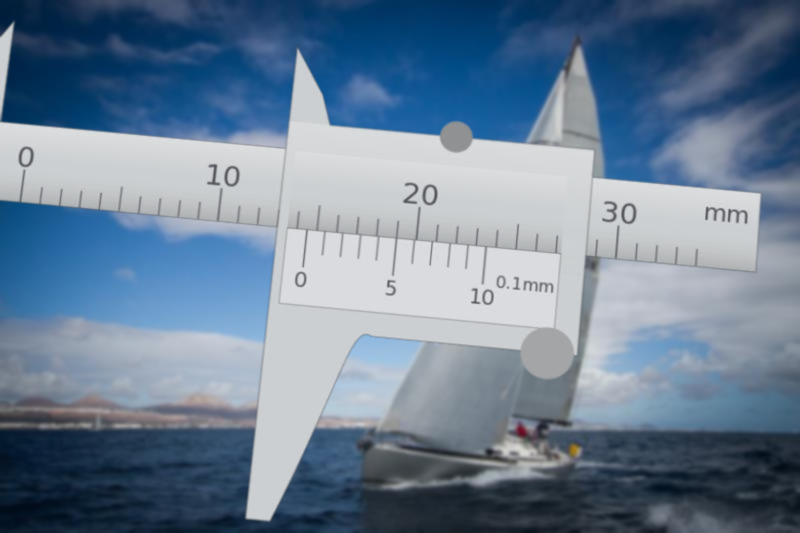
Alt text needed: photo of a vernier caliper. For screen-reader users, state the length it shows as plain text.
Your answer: 14.5 mm
